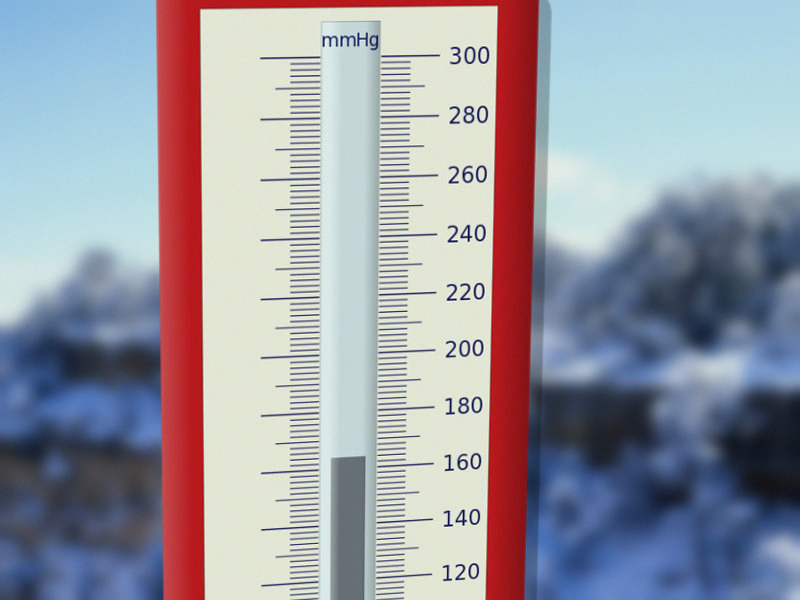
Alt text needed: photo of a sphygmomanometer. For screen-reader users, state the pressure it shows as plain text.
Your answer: 164 mmHg
